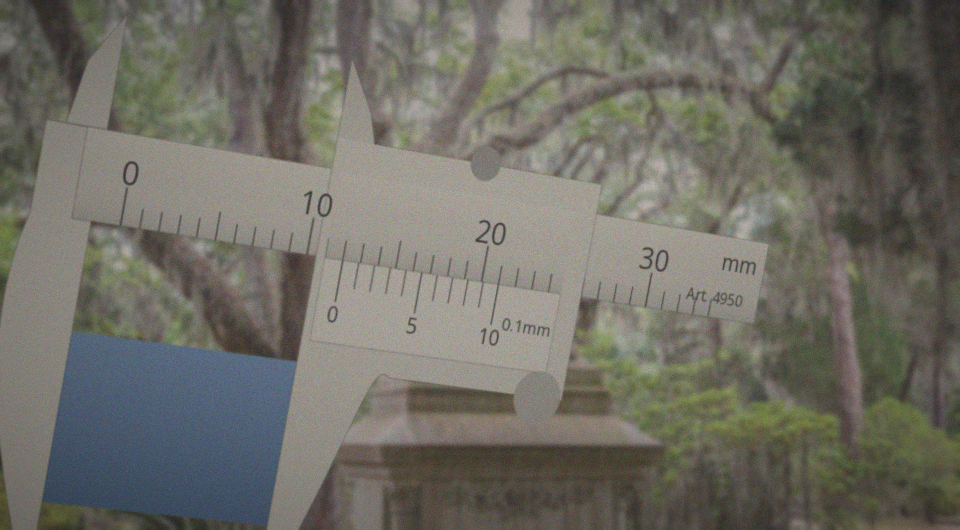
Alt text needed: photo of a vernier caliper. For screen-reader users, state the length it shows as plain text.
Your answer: 12.0 mm
